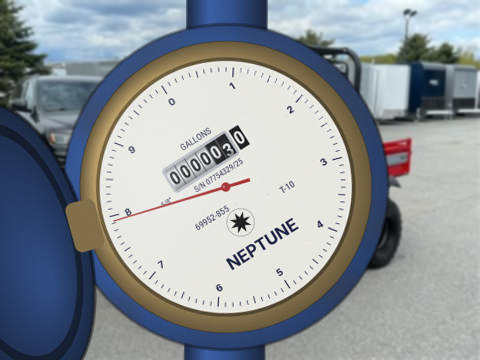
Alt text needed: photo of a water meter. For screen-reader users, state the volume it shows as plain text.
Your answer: 27.9 gal
